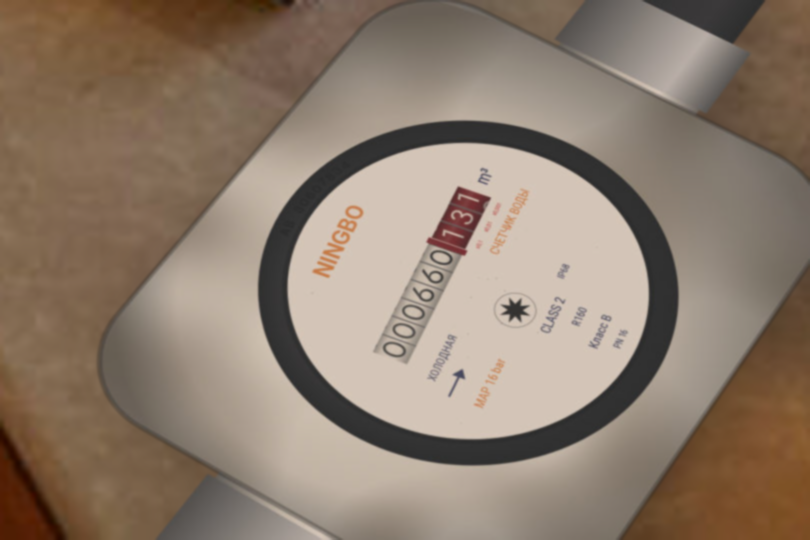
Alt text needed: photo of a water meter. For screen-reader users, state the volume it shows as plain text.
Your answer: 660.131 m³
